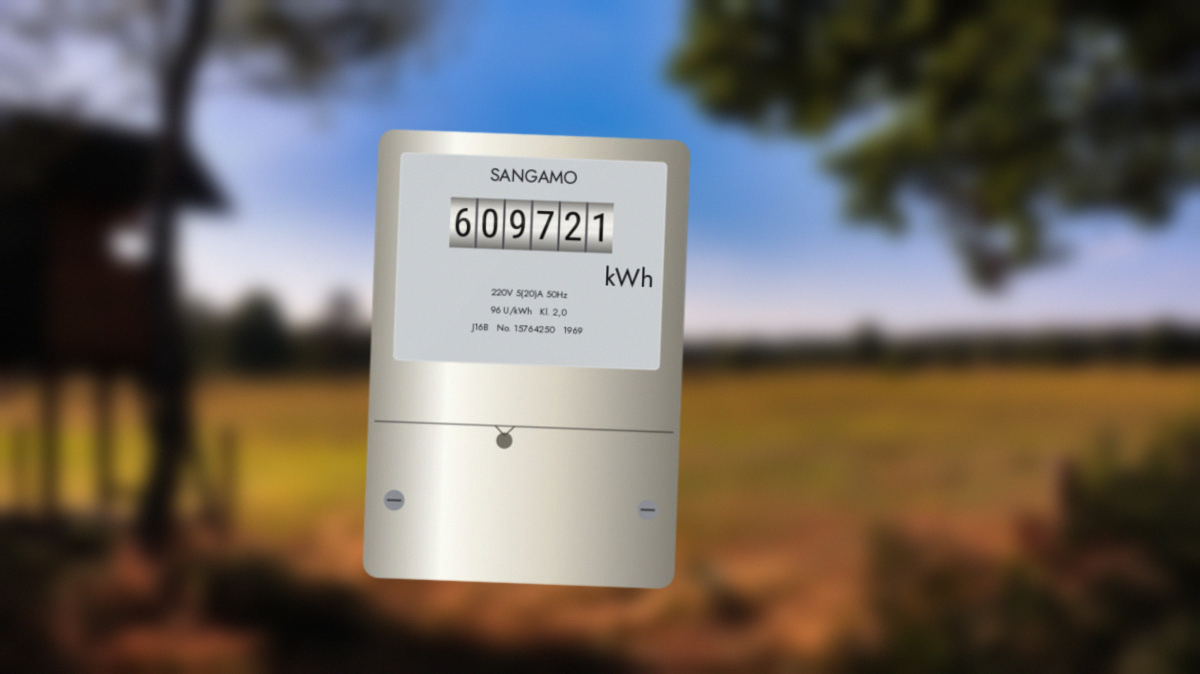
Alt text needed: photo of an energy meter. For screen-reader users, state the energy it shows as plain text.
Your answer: 609721 kWh
